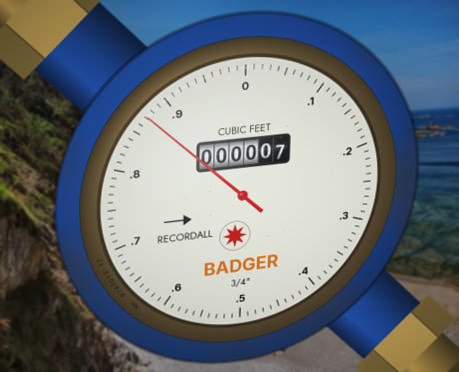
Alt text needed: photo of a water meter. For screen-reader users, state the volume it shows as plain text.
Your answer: 6.87 ft³
